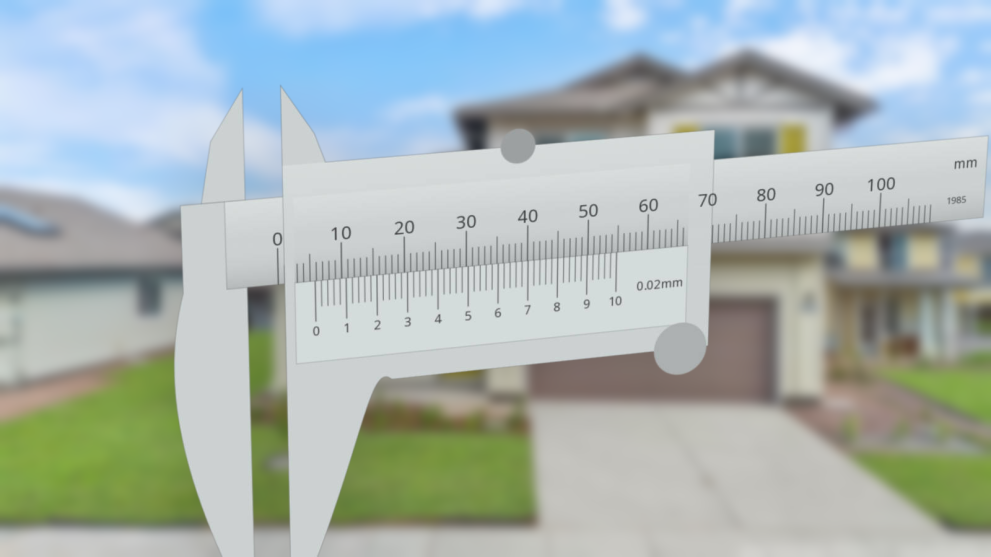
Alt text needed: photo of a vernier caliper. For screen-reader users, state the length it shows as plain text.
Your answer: 5.8 mm
